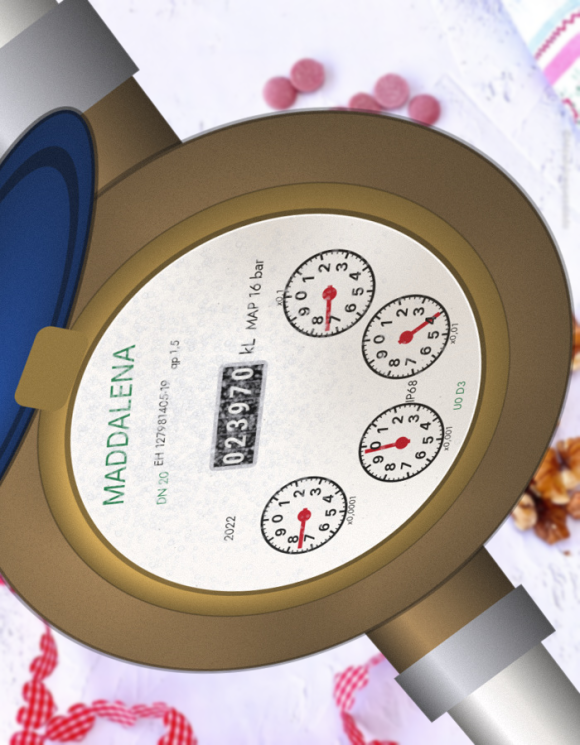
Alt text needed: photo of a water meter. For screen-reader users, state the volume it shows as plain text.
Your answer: 23970.7397 kL
